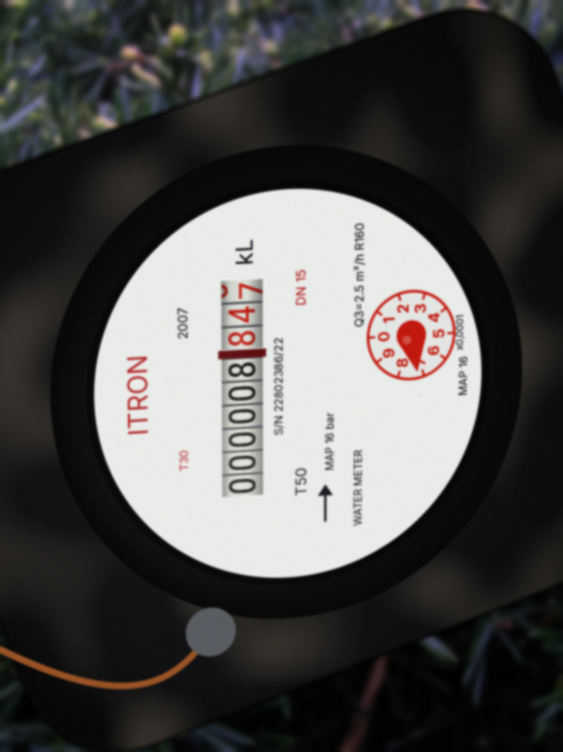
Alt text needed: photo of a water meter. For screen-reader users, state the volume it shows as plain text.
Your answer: 8.8467 kL
